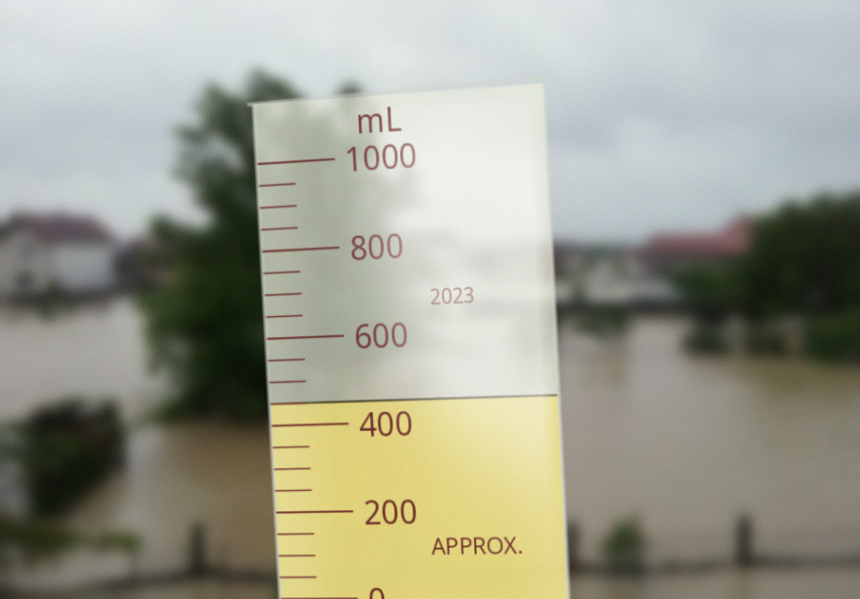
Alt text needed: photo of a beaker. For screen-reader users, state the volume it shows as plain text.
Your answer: 450 mL
